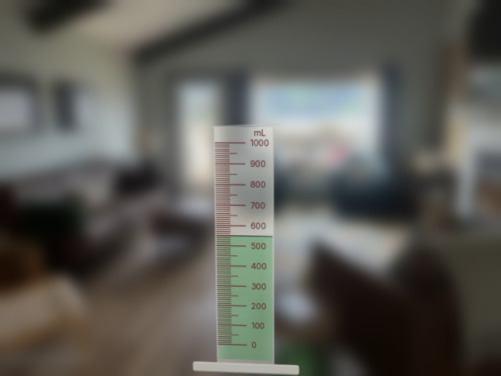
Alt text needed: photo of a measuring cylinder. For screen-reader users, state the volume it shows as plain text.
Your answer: 550 mL
